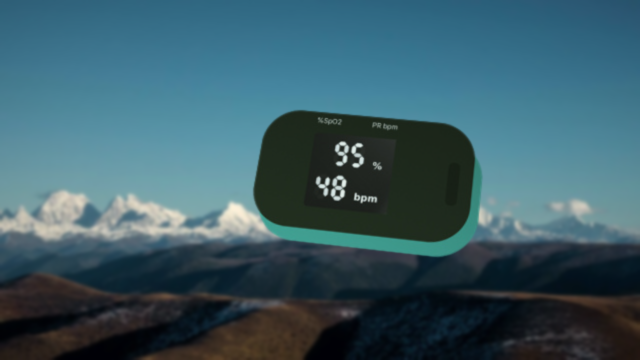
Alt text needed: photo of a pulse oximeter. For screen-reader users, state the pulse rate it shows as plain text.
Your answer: 48 bpm
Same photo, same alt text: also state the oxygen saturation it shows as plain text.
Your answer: 95 %
